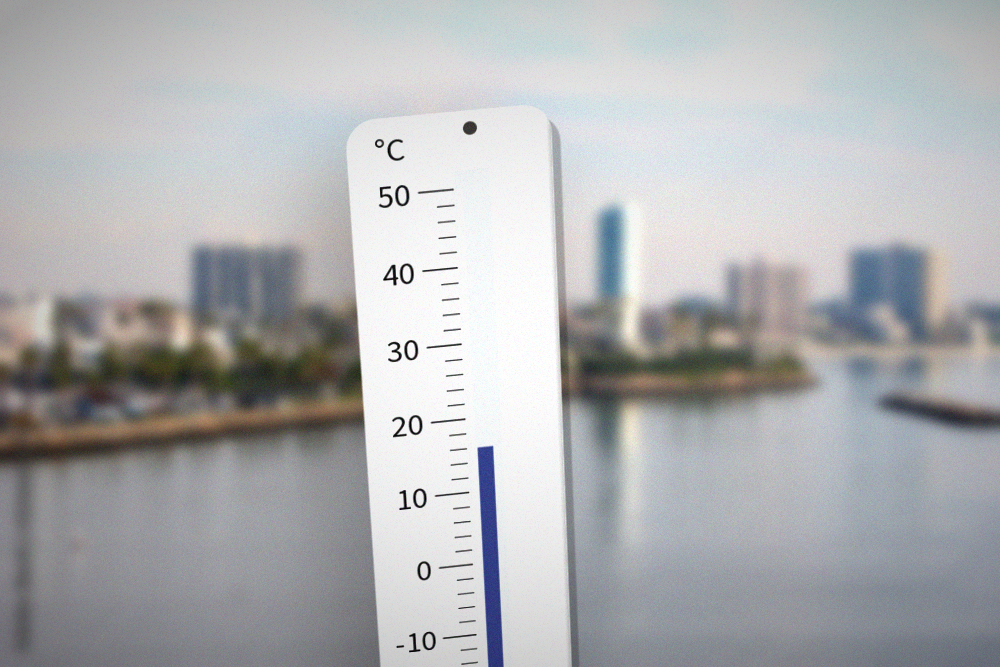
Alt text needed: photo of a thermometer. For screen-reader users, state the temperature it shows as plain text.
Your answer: 16 °C
